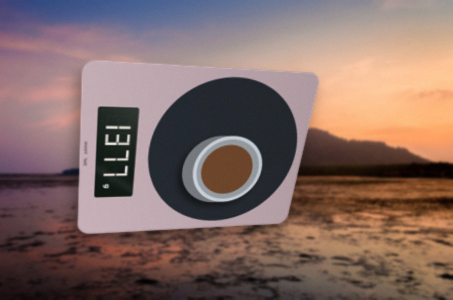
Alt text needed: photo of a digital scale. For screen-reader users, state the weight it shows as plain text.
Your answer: 1377 g
